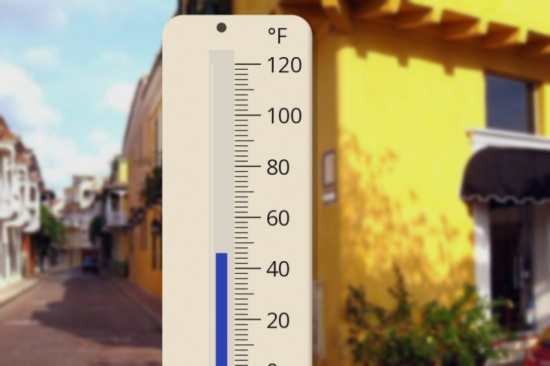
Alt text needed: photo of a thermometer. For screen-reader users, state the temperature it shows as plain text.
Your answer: 46 °F
